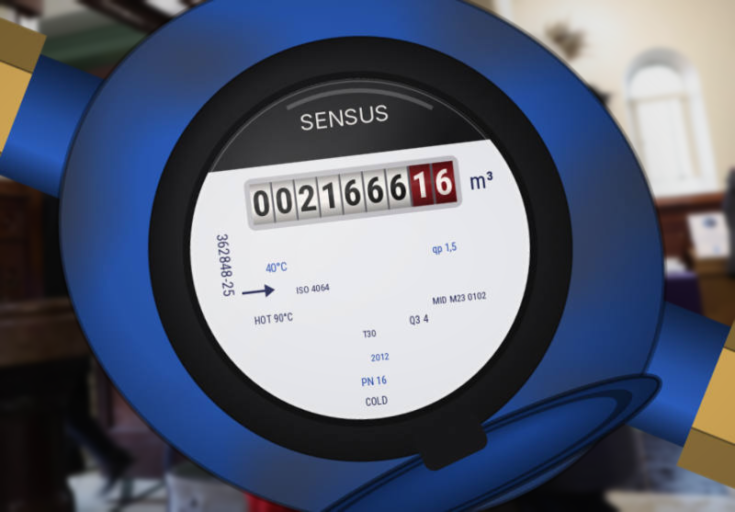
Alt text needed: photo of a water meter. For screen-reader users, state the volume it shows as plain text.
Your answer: 21666.16 m³
